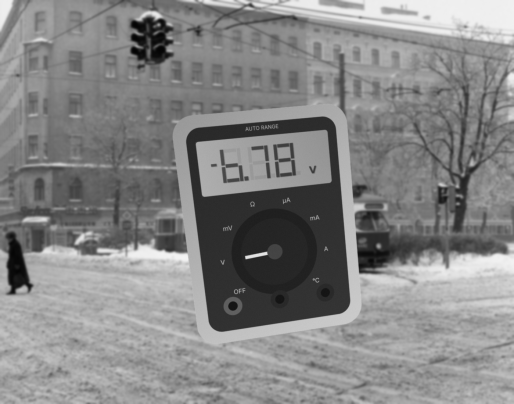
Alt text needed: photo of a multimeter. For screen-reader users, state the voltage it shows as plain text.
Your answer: -6.78 V
